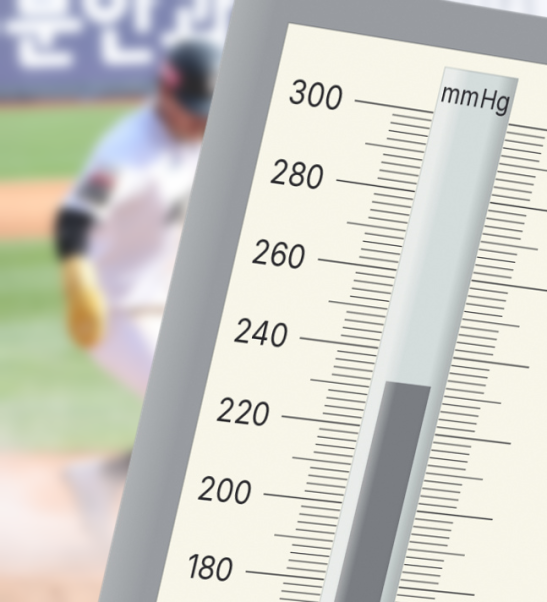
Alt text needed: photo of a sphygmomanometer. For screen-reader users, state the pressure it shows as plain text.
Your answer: 232 mmHg
